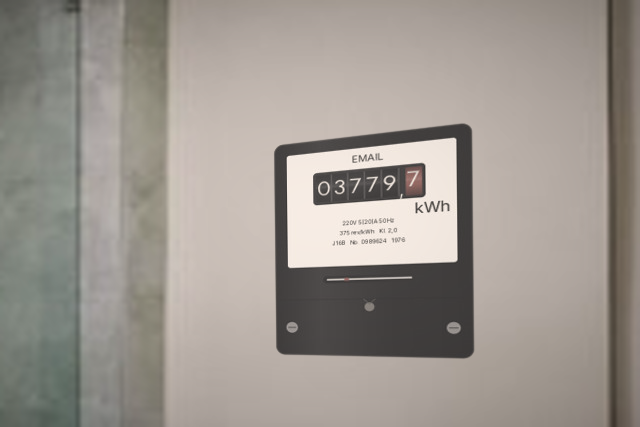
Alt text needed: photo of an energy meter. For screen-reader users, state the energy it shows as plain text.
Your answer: 3779.7 kWh
